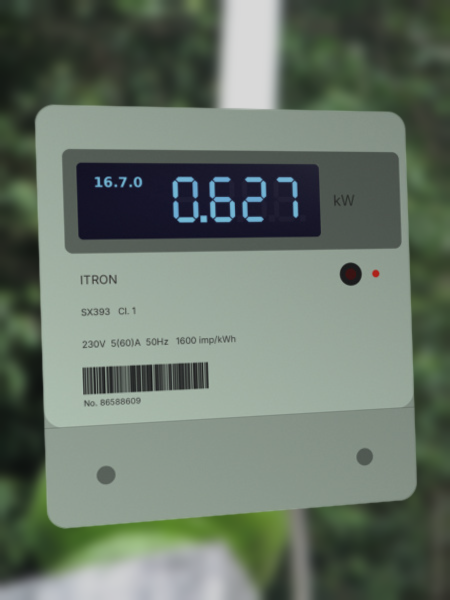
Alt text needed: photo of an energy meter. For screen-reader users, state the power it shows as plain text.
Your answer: 0.627 kW
